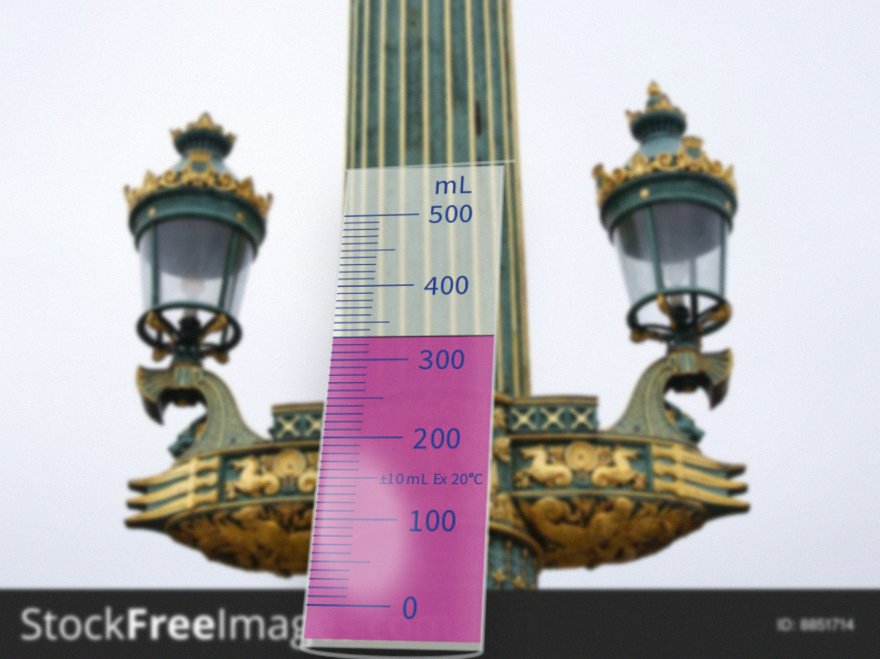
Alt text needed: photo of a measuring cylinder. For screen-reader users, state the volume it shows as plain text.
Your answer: 330 mL
